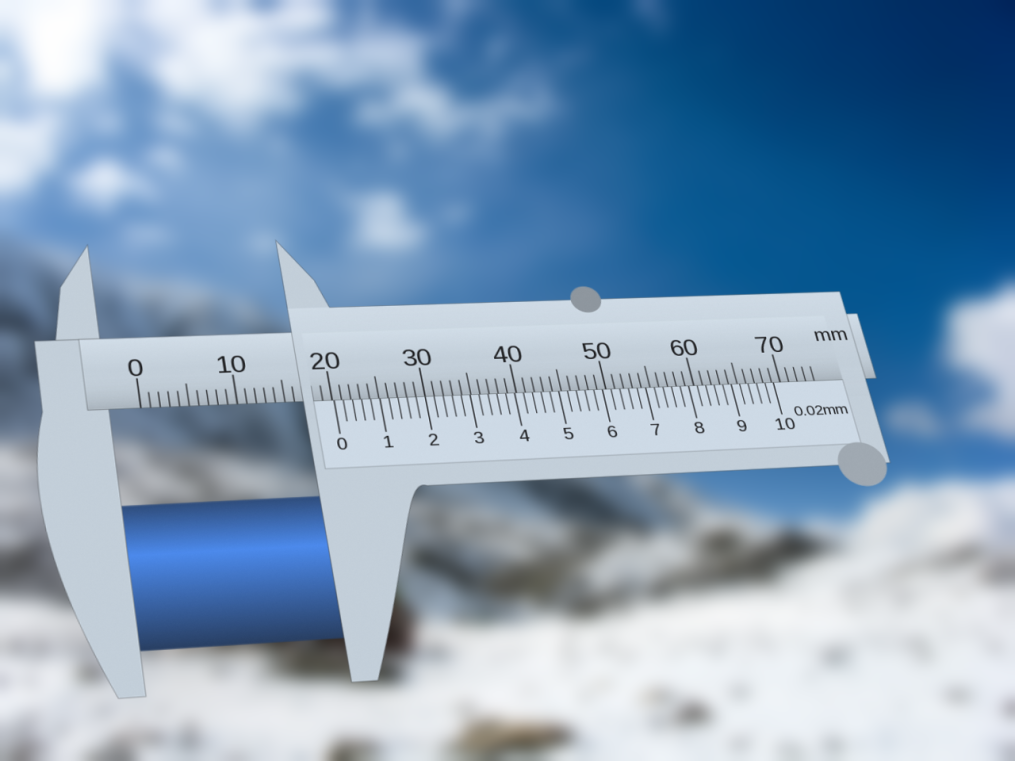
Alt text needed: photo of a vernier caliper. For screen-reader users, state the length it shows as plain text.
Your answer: 20.2 mm
